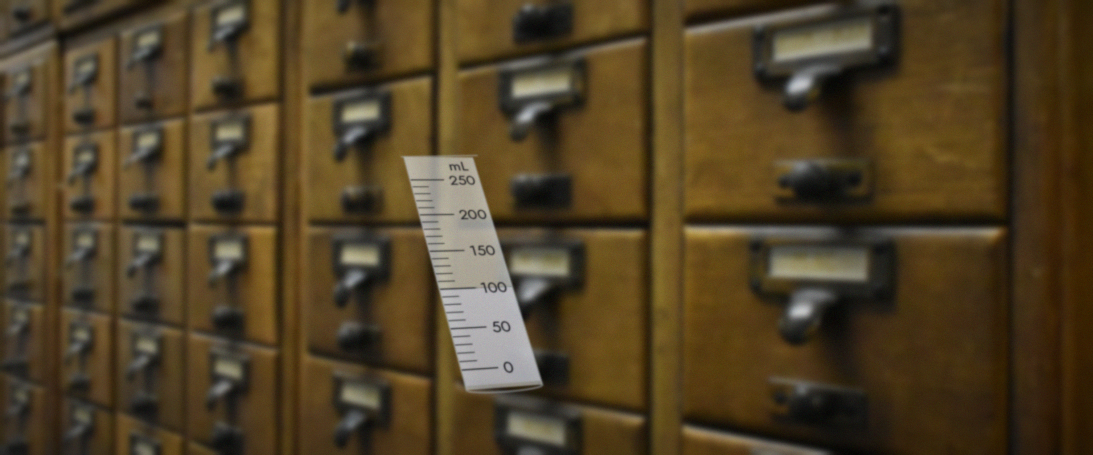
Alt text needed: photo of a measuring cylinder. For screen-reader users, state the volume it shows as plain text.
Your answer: 100 mL
